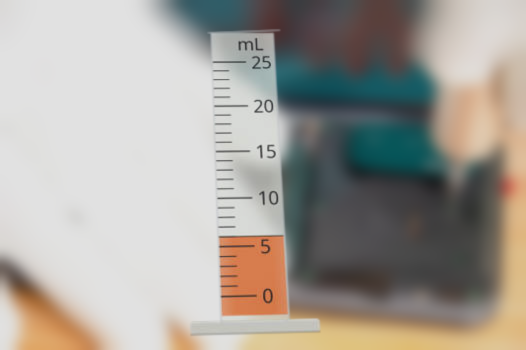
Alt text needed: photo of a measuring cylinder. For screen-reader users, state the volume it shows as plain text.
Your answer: 6 mL
